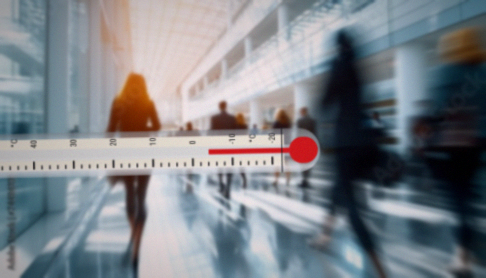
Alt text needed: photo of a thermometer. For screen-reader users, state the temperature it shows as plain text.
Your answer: -4 °C
